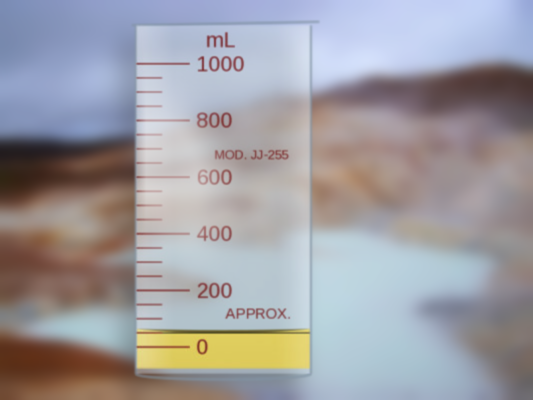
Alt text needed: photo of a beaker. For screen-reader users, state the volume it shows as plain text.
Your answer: 50 mL
